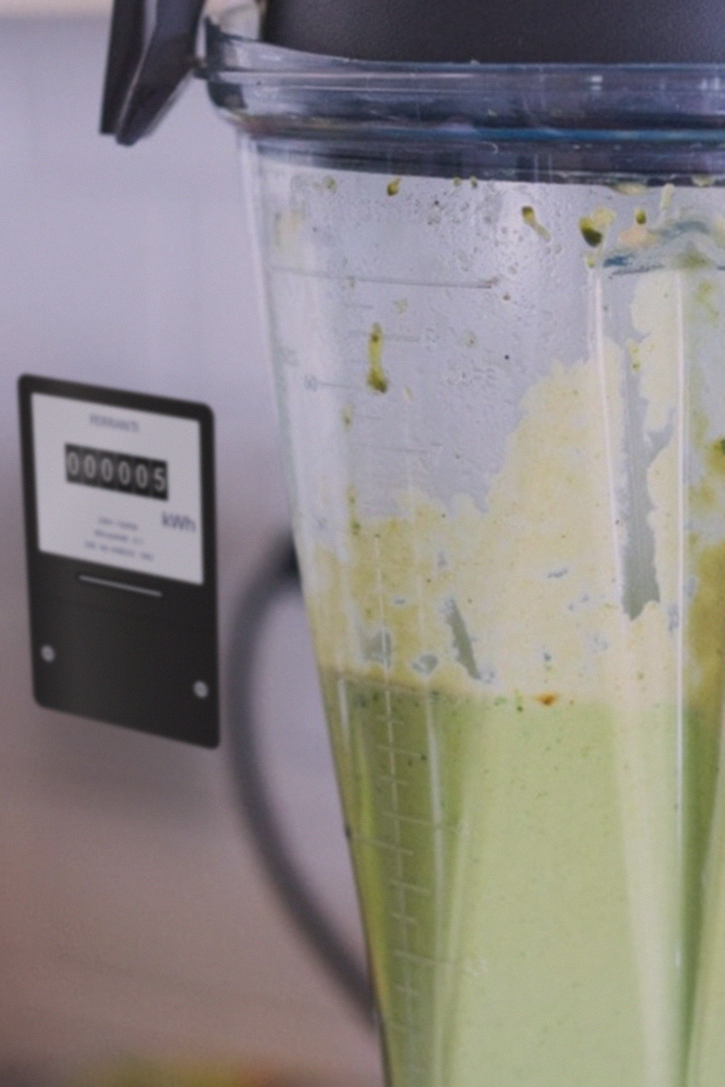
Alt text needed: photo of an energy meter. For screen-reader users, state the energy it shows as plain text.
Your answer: 5 kWh
